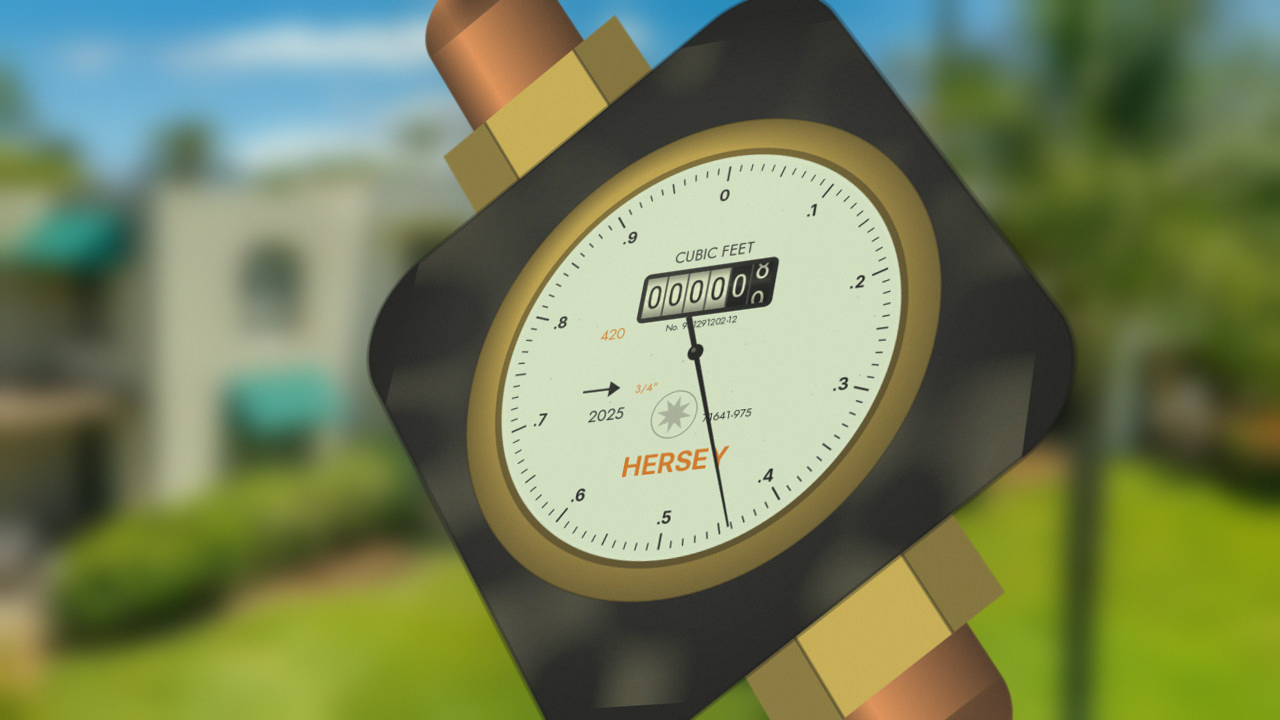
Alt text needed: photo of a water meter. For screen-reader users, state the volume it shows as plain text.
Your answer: 8.44 ft³
